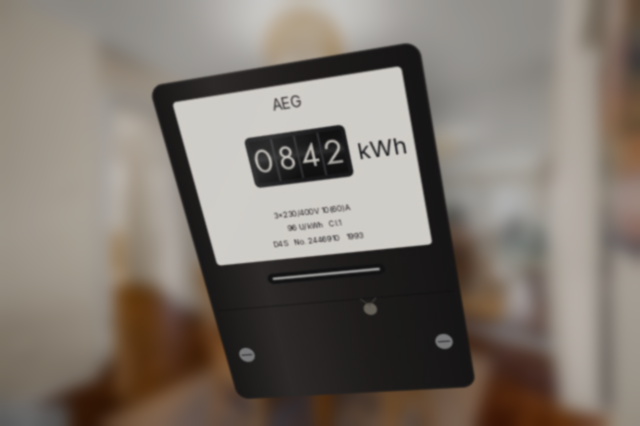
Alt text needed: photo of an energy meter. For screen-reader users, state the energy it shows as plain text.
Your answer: 842 kWh
